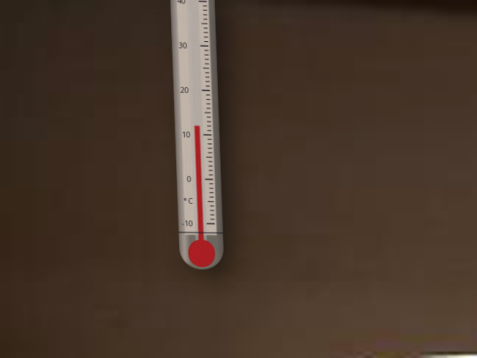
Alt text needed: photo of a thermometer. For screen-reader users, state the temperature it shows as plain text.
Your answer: 12 °C
